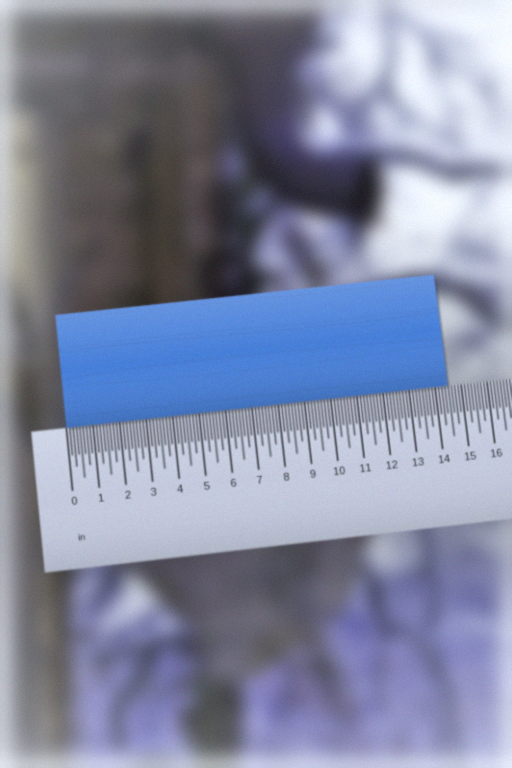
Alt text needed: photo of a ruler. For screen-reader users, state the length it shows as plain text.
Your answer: 14.5 in
